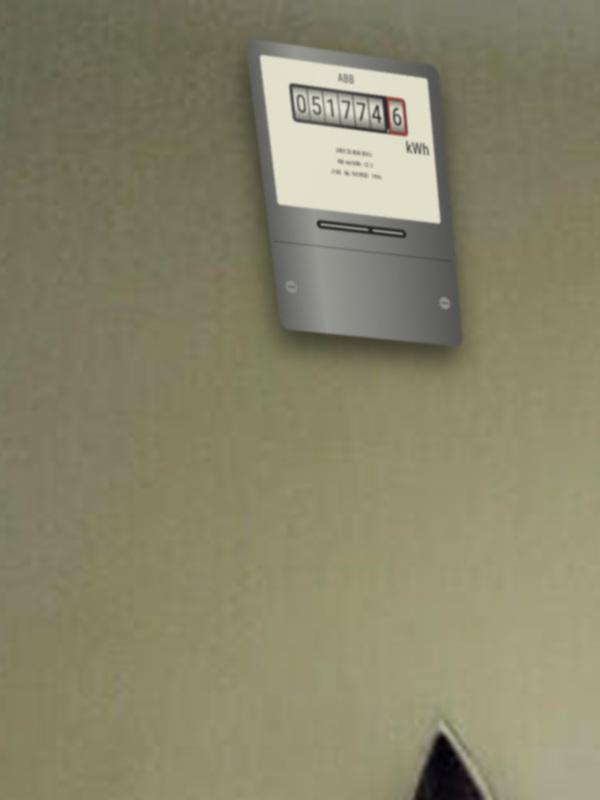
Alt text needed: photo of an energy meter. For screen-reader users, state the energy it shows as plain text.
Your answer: 51774.6 kWh
